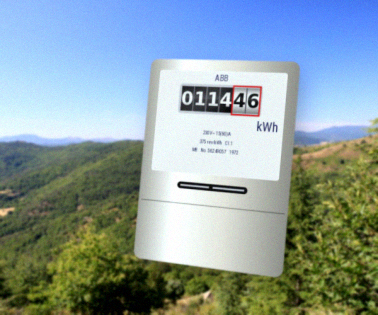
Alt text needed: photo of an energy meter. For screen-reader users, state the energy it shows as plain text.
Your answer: 114.46 kWh
